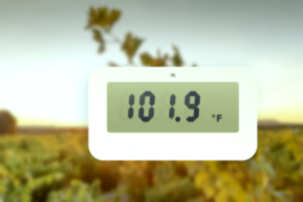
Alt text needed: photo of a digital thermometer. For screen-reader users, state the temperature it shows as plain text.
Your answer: 101.9 °F
